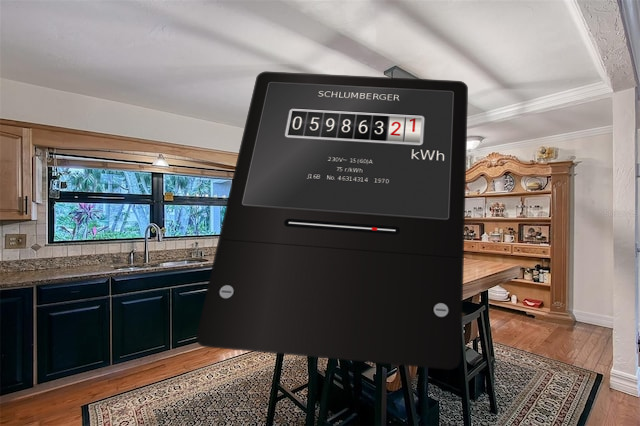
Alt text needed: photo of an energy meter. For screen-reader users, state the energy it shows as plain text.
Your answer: 59863.21 kWh
